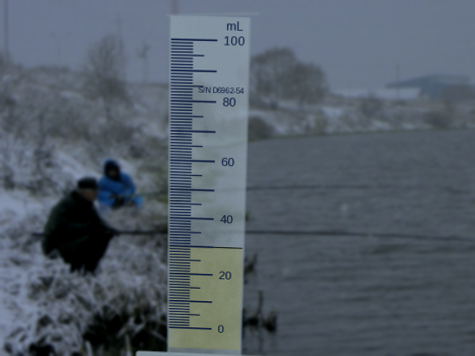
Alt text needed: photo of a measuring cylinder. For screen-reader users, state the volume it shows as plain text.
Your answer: 30 mL
